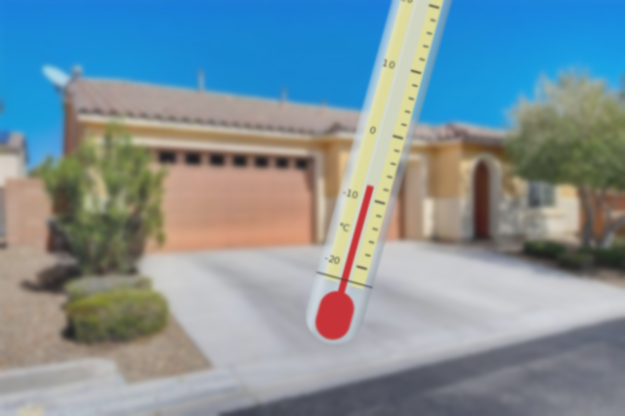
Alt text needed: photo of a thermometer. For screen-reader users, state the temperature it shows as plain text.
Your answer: -8 °C
